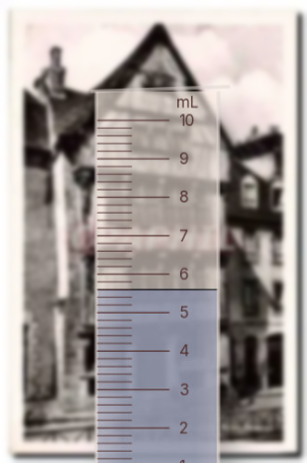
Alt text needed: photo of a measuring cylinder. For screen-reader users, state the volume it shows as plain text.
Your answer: 5.6 mL
